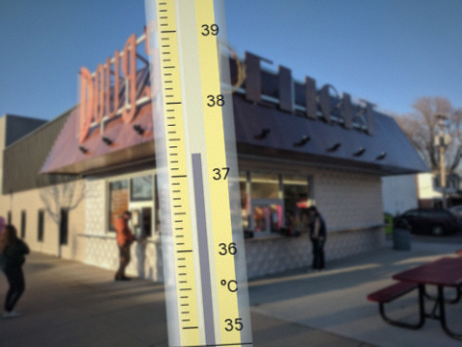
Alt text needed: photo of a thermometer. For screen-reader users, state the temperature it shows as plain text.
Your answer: 37.3 °C
